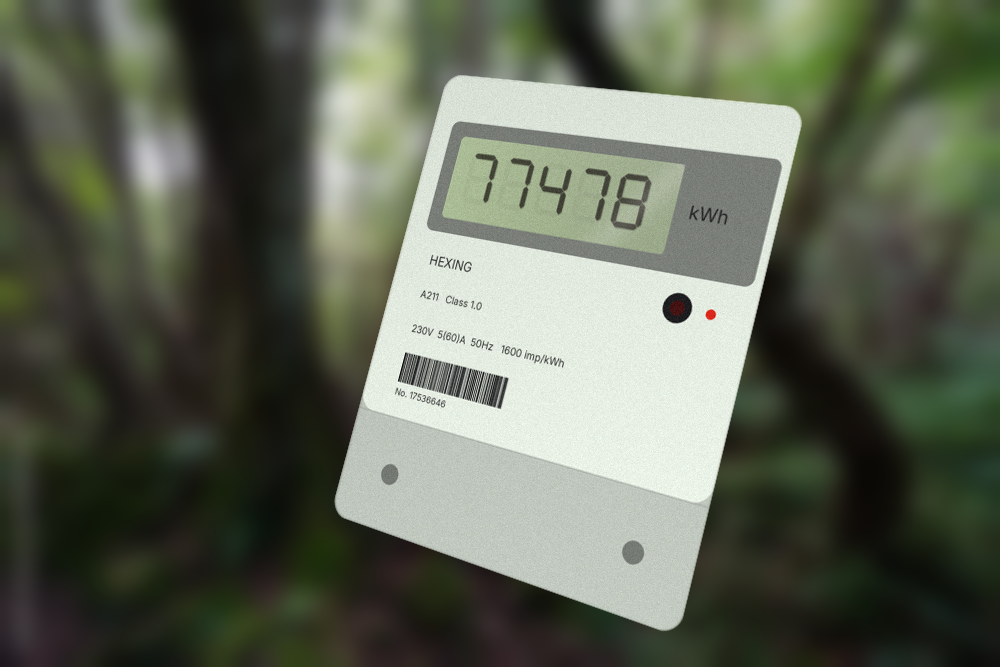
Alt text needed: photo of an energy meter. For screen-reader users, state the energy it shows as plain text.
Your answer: 77478 kWh
